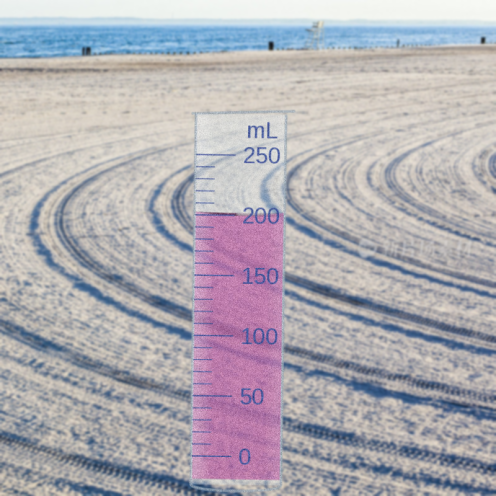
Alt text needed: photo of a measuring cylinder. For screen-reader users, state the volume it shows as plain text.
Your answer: 200 mL
